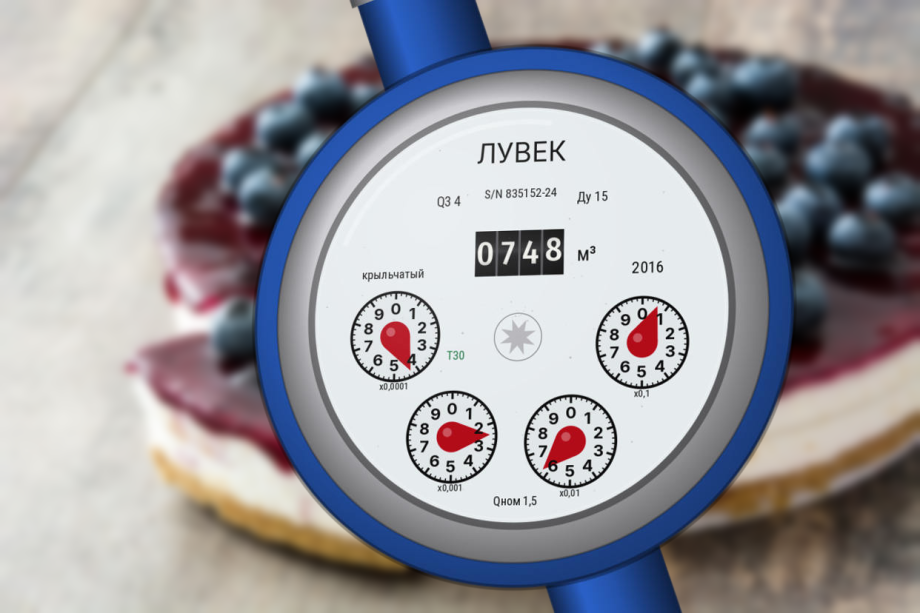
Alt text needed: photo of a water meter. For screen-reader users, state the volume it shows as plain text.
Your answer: 748.0624 m³
